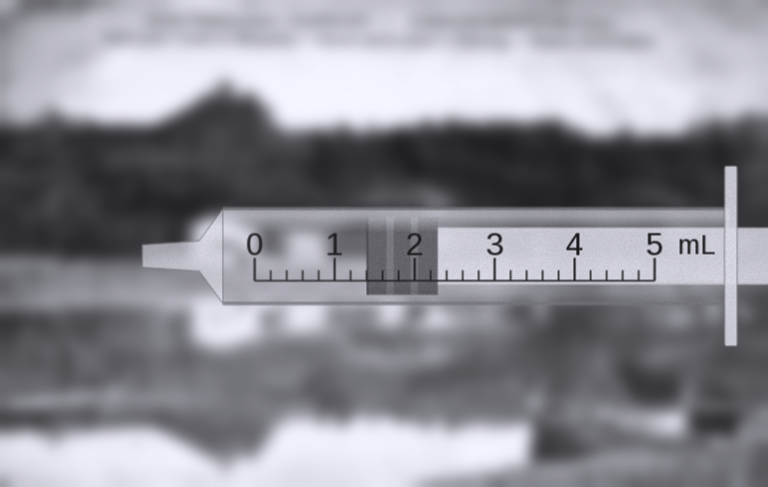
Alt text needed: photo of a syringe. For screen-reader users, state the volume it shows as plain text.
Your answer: 1.4 mL
